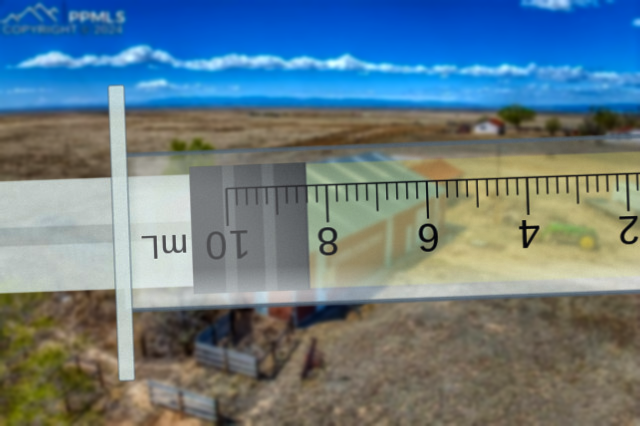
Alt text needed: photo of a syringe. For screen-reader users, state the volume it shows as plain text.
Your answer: 8.4 mL
